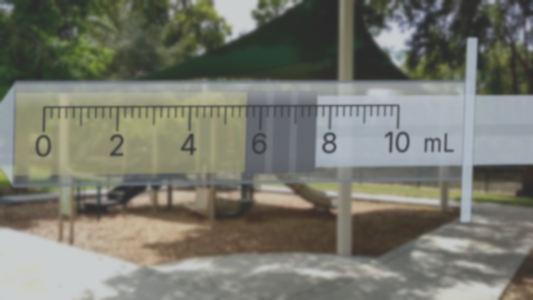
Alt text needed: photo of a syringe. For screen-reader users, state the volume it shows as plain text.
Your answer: 5.6 mL
